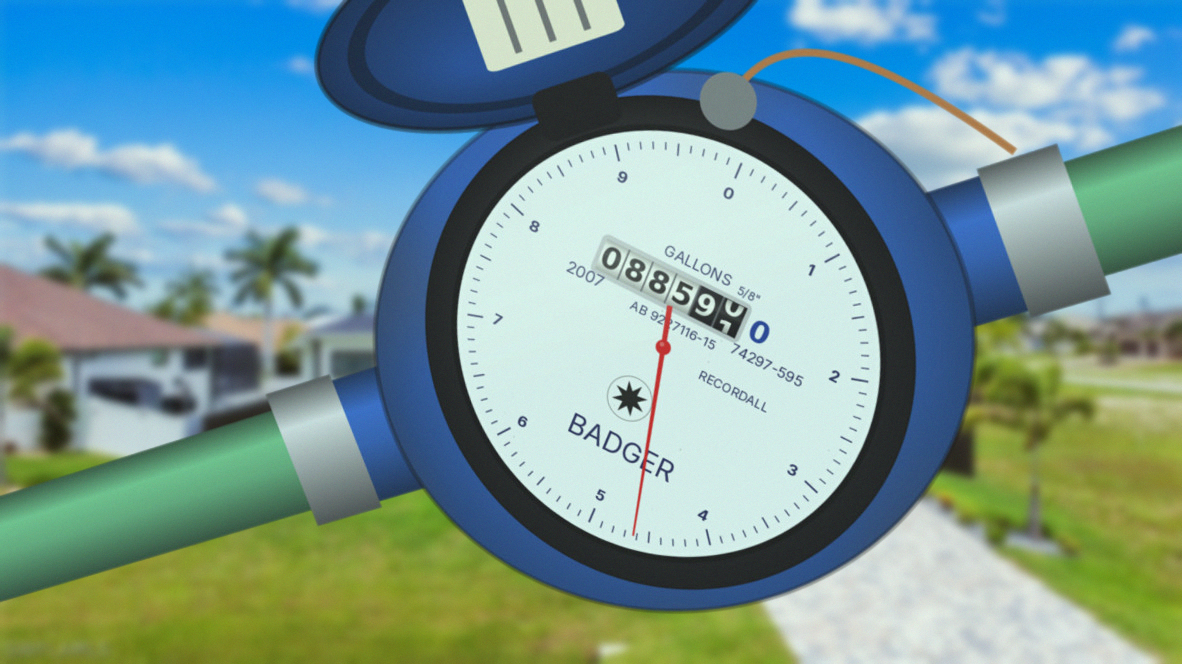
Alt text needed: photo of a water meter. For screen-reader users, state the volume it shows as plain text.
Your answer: 885904.6 gal
